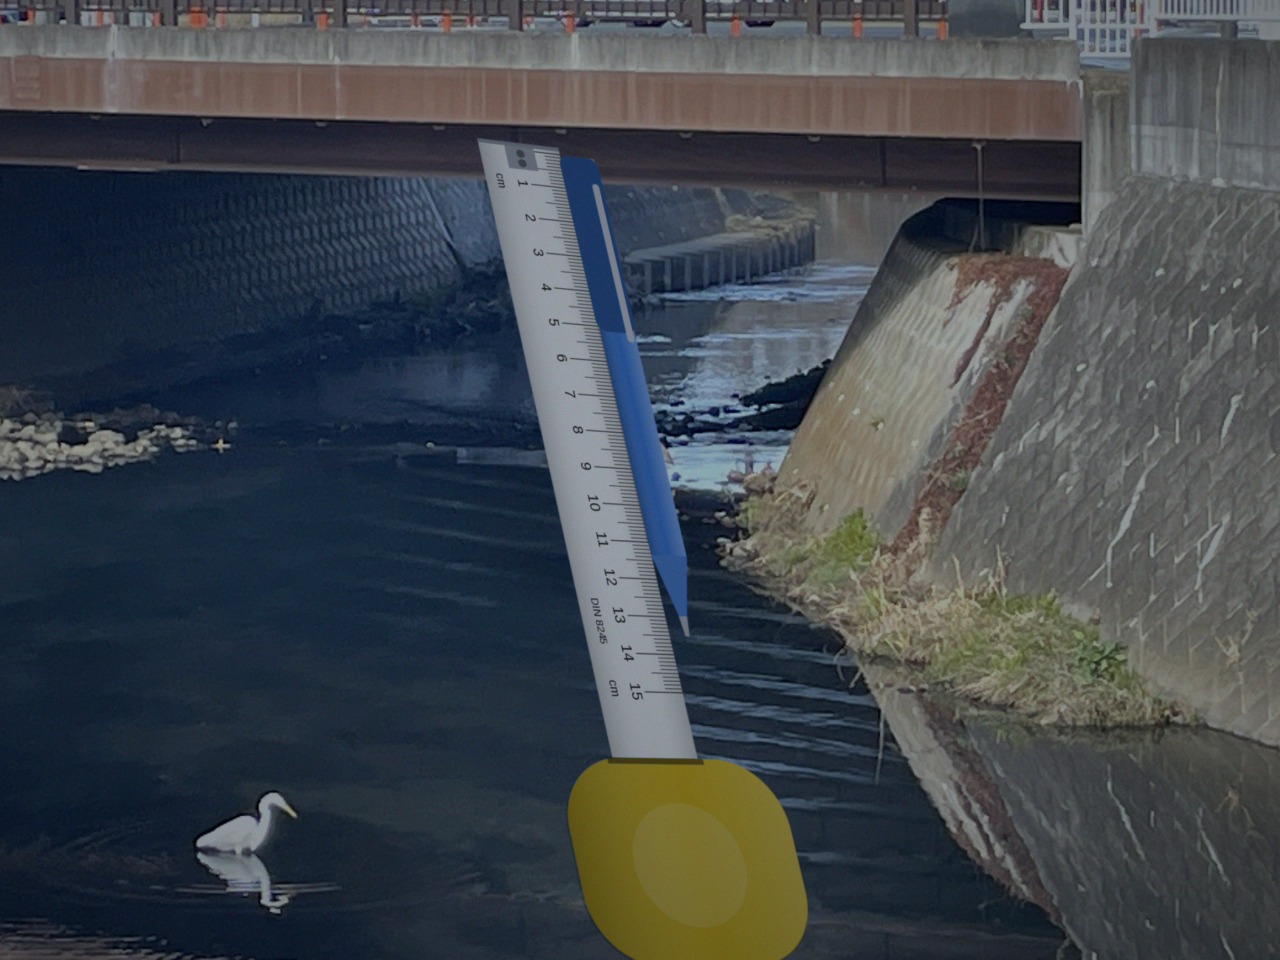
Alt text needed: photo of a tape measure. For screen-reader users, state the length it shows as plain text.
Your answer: 13.5 cm
